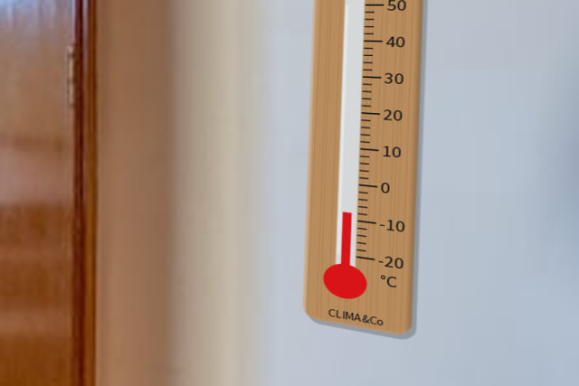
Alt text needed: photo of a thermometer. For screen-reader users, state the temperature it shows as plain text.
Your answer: -8 °C
